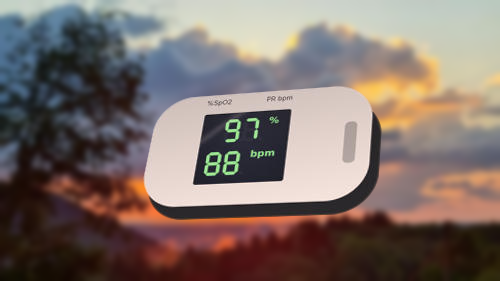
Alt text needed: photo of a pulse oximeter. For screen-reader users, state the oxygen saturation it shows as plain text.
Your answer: 97 %
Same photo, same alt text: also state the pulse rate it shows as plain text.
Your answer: 88 bpm
